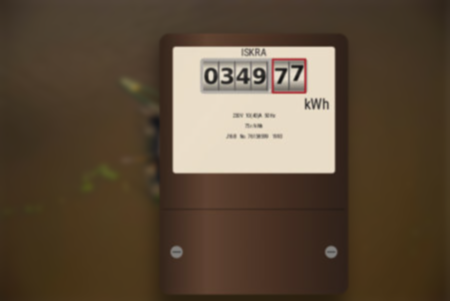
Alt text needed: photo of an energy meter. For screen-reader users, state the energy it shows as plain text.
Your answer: 349.77 kWh
